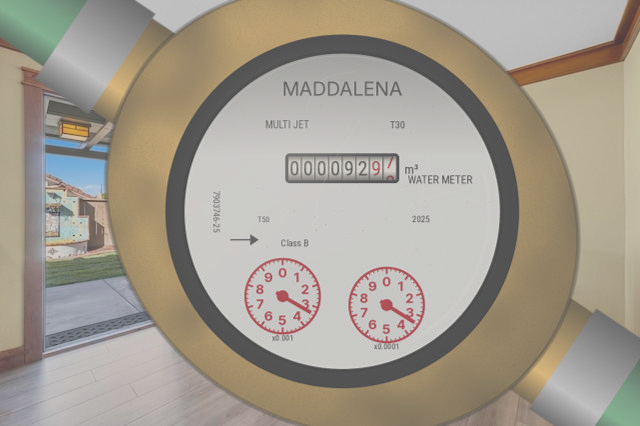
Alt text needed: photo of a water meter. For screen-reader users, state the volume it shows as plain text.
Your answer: 92.9733 m³
